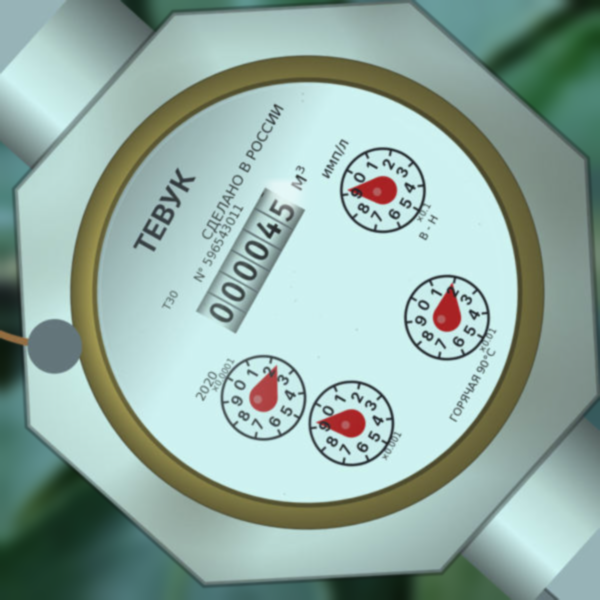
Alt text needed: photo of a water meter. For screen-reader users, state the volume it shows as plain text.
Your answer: 44.9192 m³
